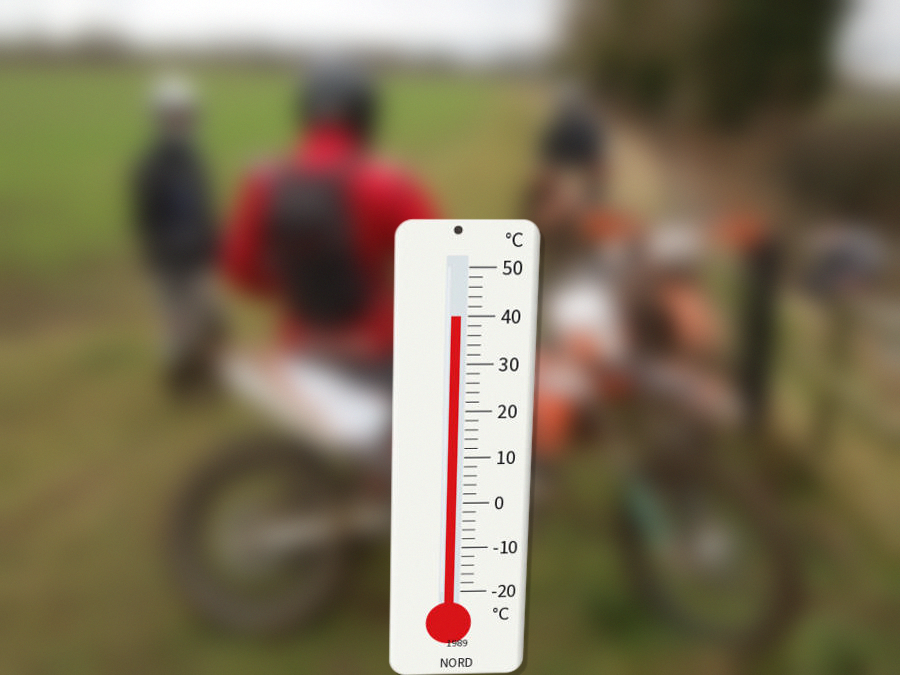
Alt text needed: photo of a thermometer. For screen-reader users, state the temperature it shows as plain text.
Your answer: 40 °C
